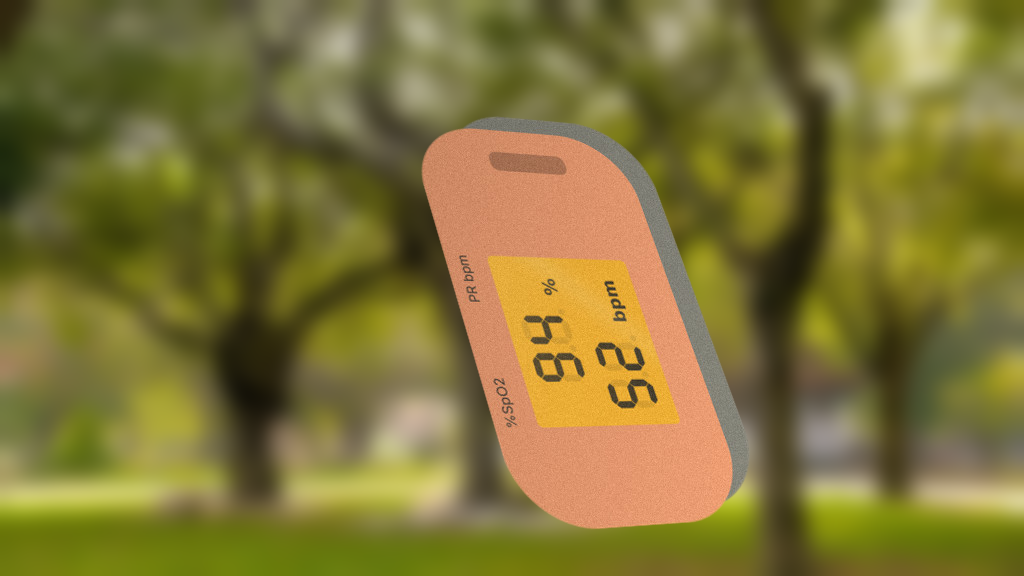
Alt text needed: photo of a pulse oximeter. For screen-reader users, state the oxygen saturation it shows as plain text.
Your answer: 94 %
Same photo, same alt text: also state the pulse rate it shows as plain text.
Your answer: 52 bpm
